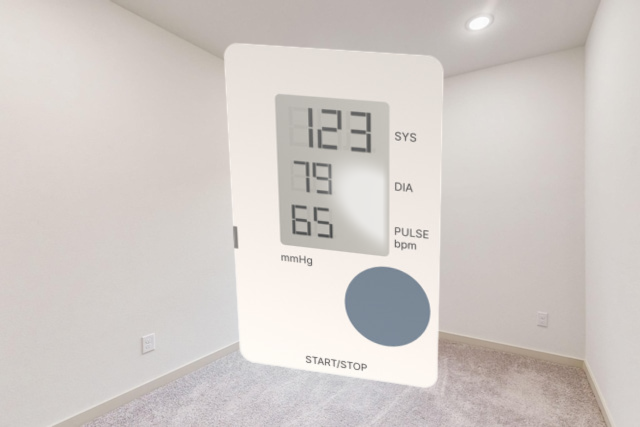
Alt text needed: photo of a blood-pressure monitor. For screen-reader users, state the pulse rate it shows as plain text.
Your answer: 65 bpm
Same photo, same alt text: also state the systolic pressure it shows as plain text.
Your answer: 123 mmHg
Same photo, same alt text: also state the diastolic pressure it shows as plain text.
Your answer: 79 mmHg
